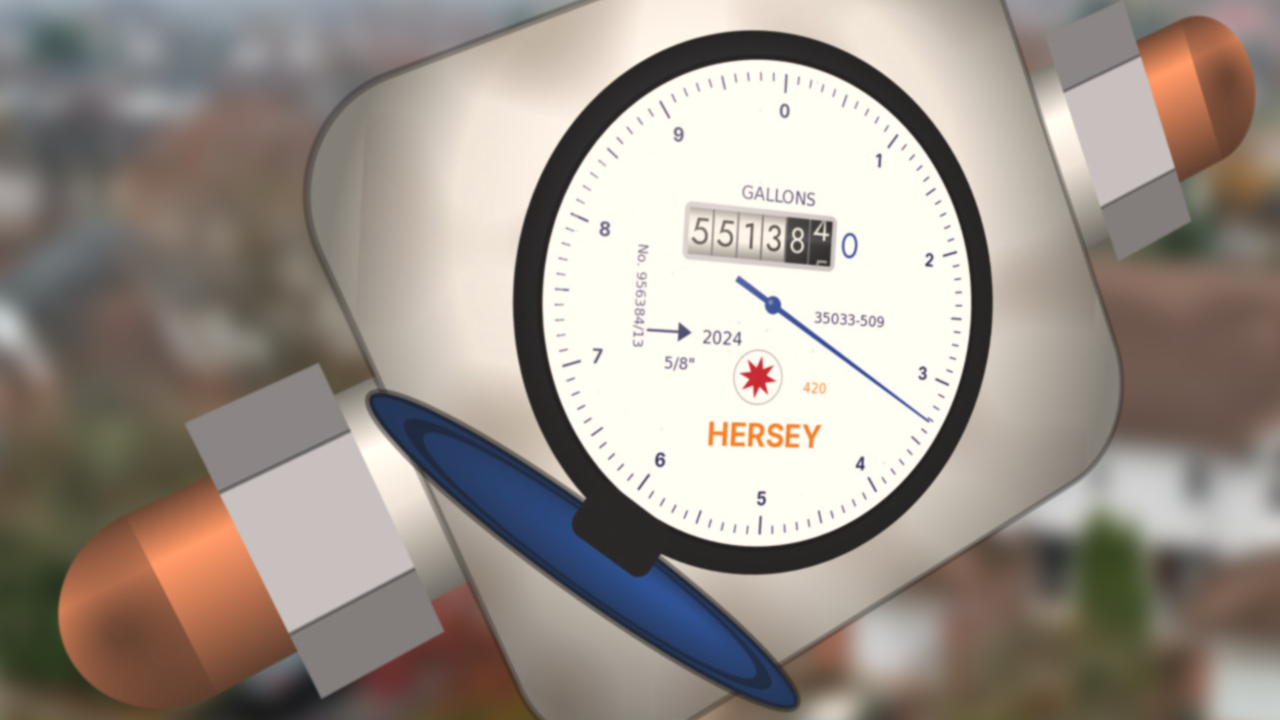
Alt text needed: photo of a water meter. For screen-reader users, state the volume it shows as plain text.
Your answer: 5513843.3 gal
